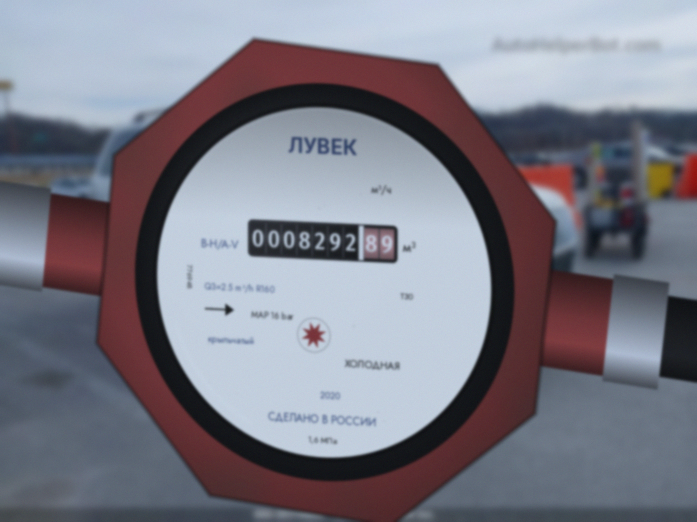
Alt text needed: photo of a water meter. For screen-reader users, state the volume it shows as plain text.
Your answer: 8292.89 m³
